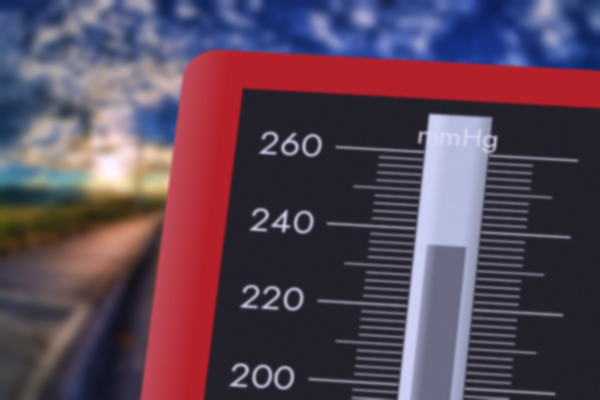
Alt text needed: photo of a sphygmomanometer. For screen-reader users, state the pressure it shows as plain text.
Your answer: 236 mmHg
